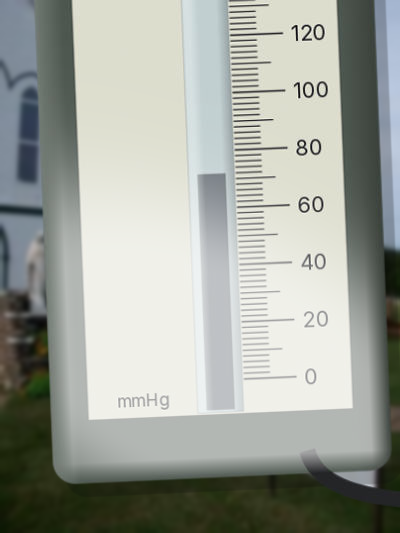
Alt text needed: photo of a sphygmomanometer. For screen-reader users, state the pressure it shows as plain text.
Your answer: 72 mmHg
